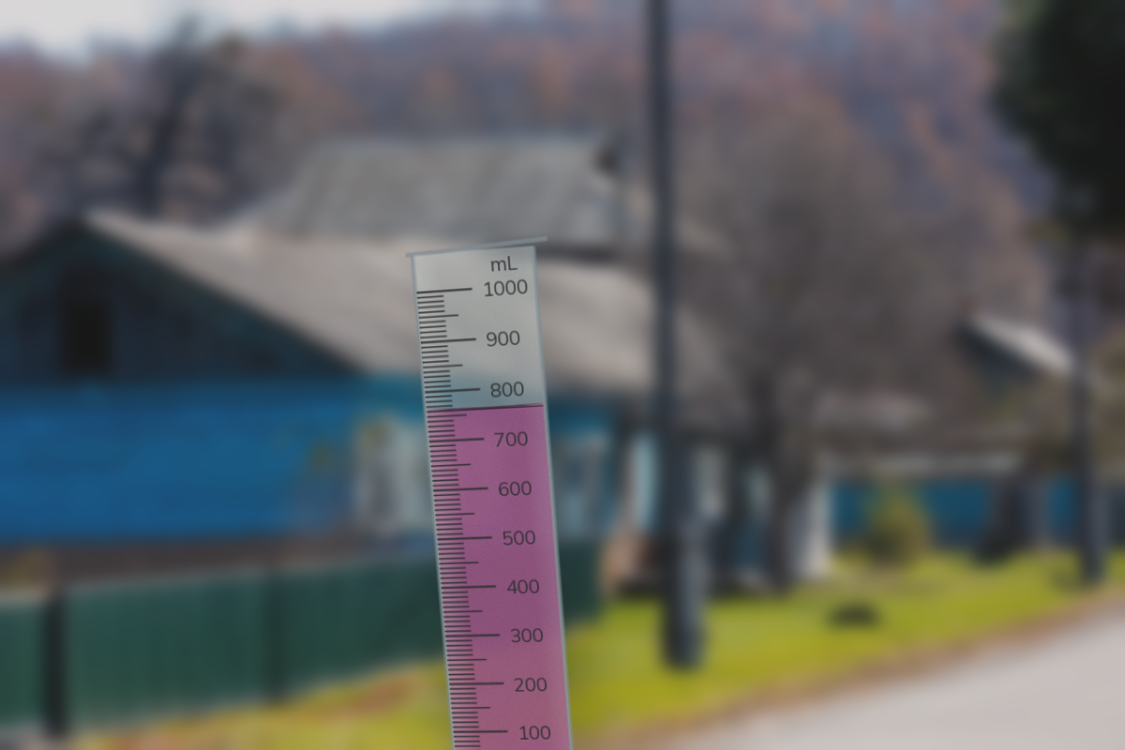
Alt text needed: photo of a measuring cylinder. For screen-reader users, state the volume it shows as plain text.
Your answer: 760 mL
